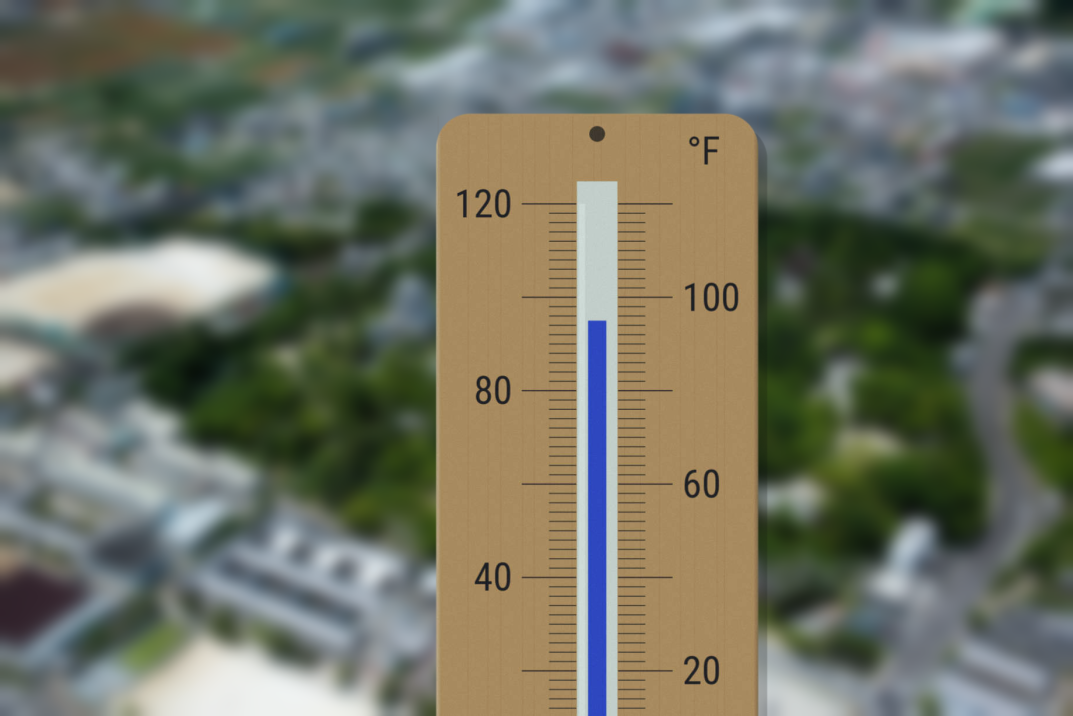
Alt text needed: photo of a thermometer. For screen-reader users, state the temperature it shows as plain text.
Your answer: 95 °F
